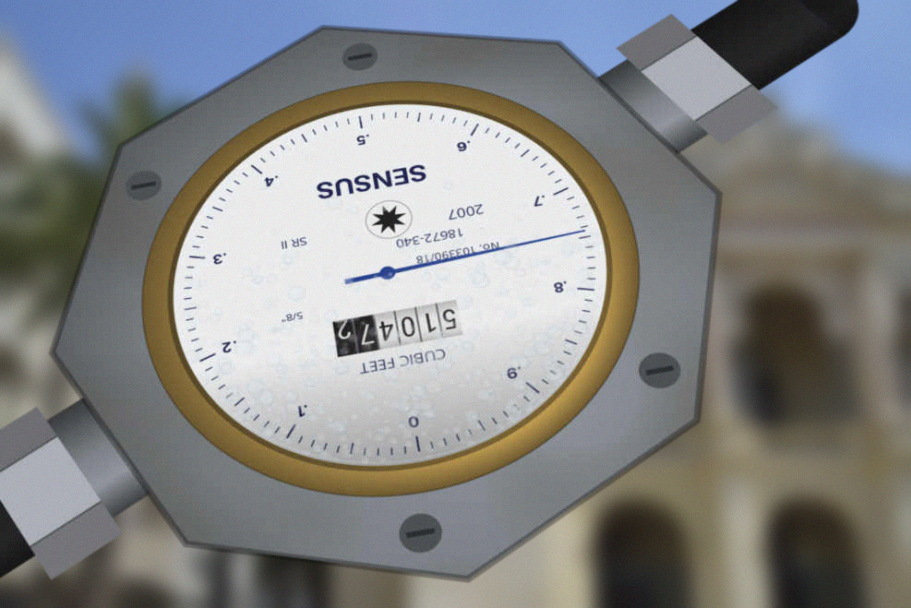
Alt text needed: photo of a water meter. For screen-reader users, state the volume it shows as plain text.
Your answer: 510471.74 ft³
